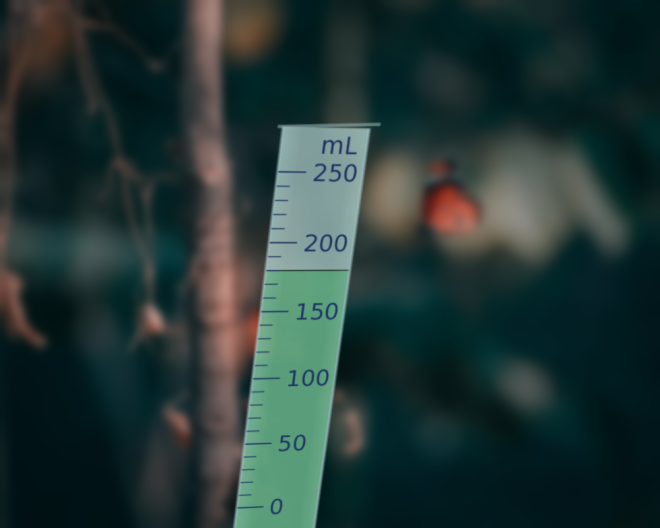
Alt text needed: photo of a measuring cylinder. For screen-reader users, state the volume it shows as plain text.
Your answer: 180 mL
